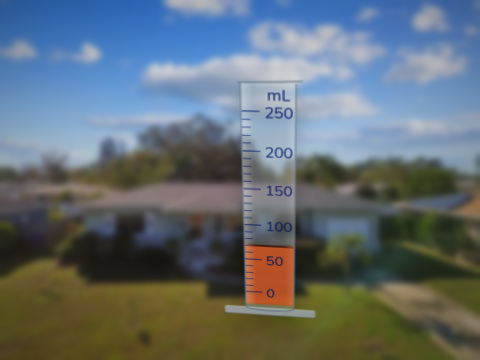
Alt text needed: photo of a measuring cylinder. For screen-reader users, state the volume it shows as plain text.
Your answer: 70 mL
